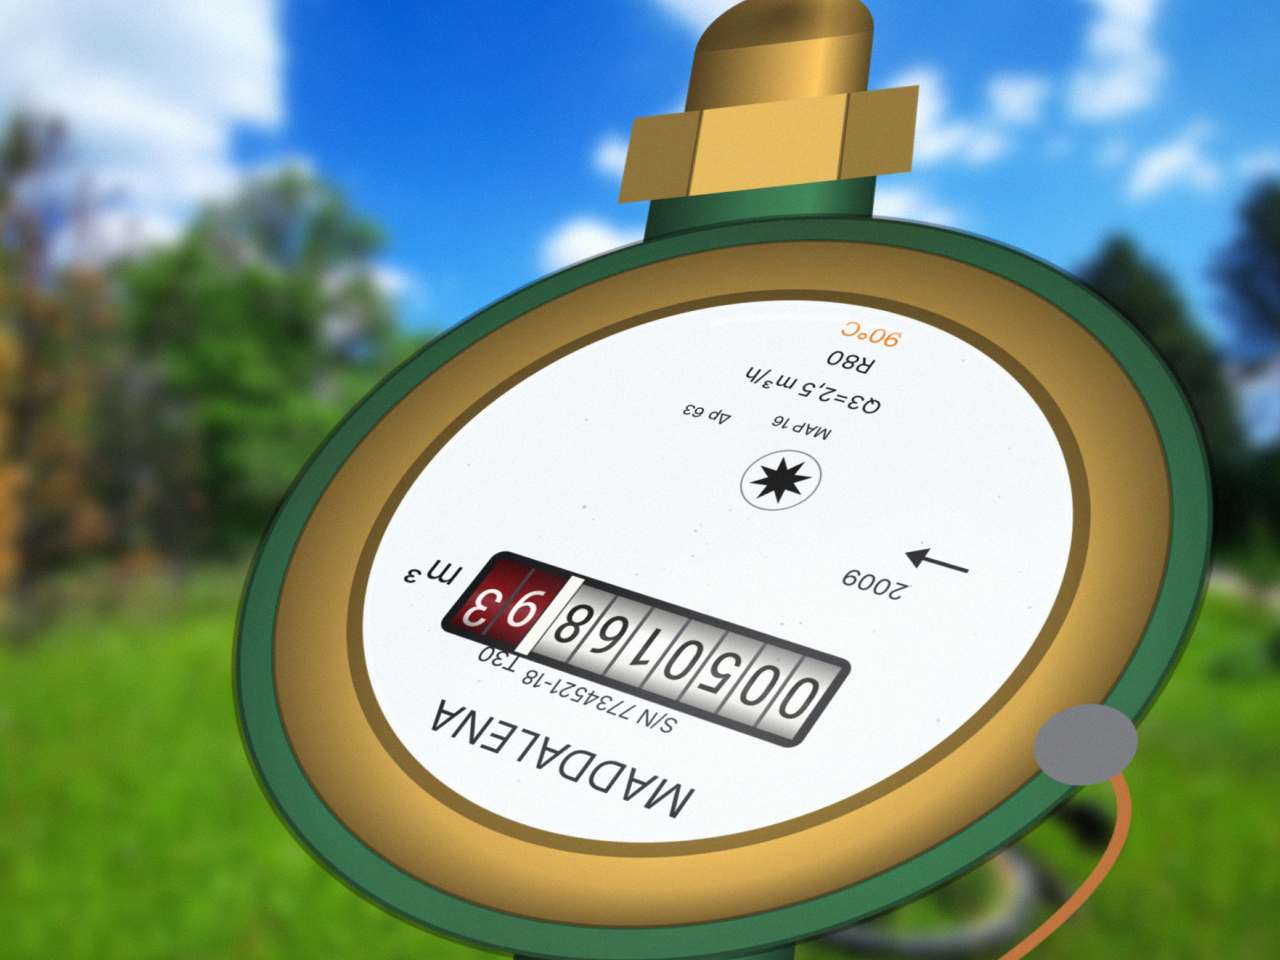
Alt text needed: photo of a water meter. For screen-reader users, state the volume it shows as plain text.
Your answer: 50168.93 m³
